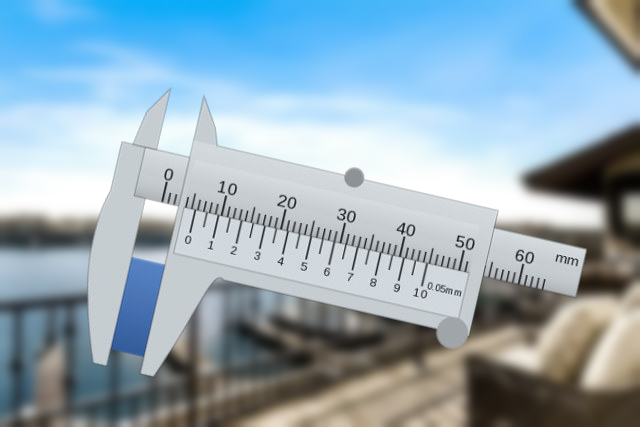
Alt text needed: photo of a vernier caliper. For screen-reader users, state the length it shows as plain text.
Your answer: 5.6 mm
